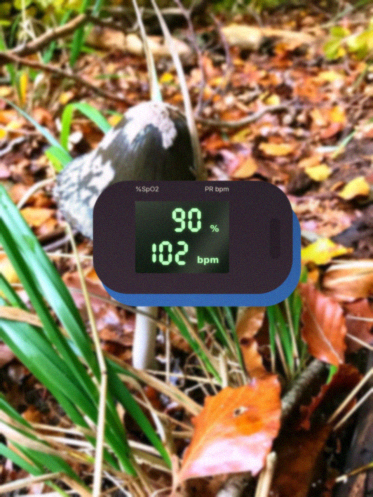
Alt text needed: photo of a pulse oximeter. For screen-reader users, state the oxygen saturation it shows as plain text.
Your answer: 90 %
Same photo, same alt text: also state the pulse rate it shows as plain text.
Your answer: 102 bpm
